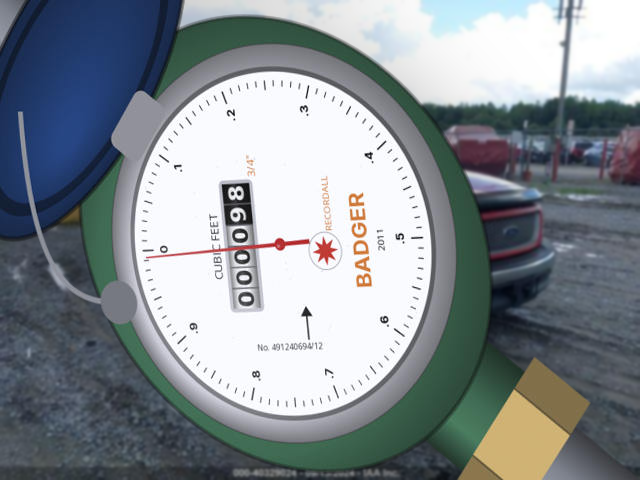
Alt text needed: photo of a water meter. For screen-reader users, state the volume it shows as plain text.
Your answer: 97.99 ft³
